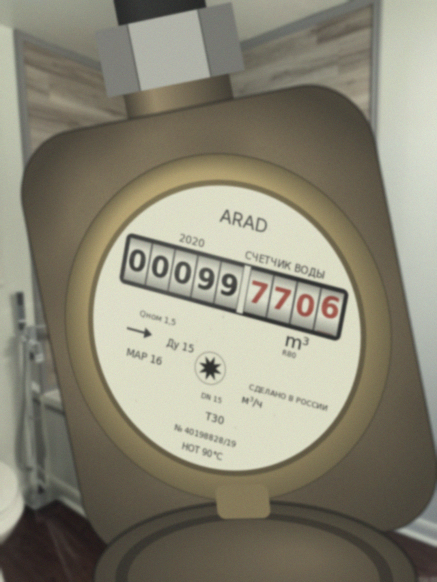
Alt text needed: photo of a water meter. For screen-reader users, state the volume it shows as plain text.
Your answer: 99.7706 m³
